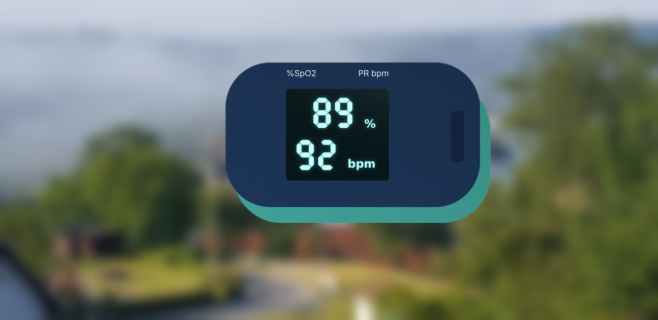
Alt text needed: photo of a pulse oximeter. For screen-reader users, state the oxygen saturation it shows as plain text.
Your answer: 89 %
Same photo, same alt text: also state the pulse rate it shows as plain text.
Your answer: 92 bpm
